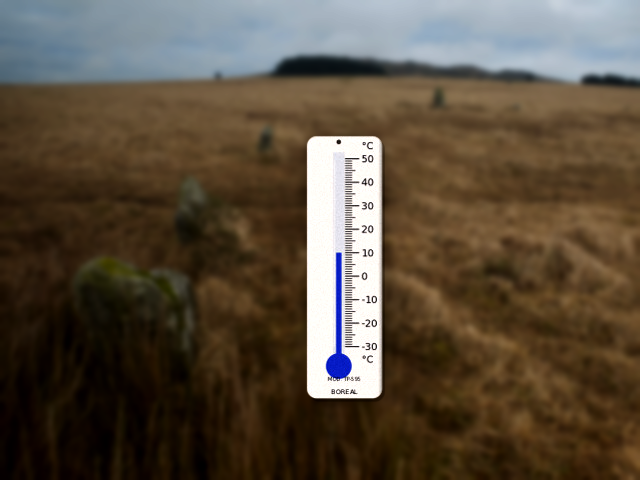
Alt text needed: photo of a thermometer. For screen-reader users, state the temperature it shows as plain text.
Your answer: 10 °C
